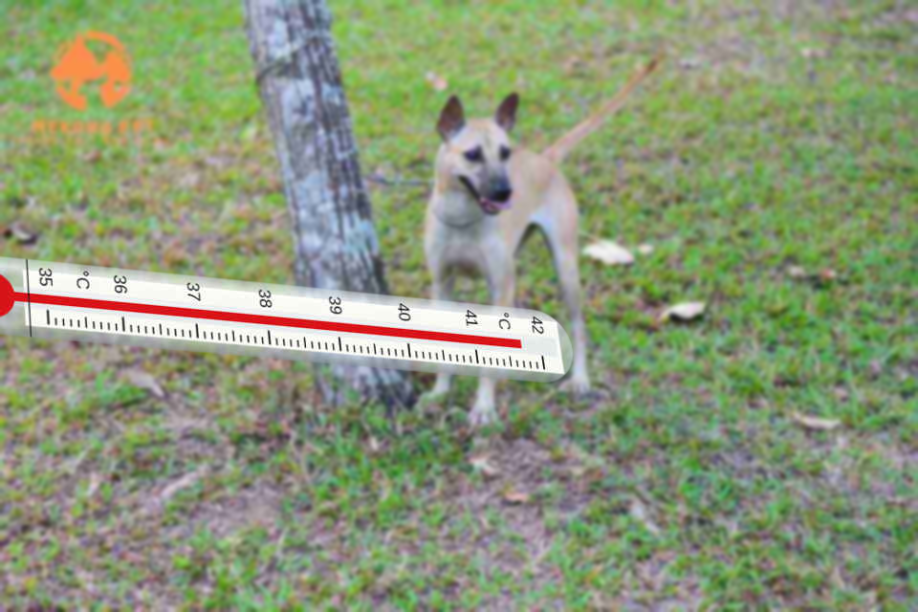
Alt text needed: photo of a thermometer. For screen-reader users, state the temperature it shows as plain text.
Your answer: 41.7 °C
